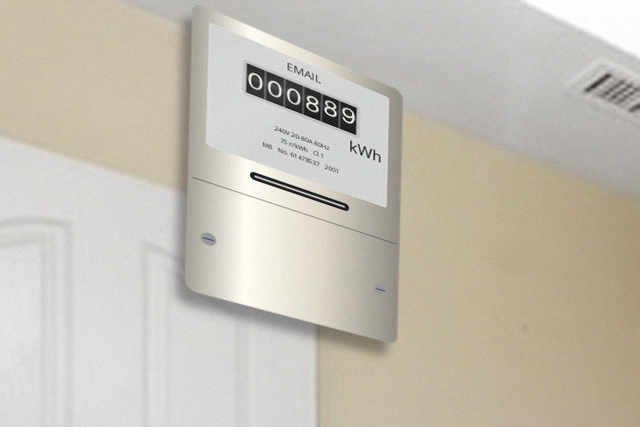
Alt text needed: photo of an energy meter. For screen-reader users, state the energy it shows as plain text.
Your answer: 889 kWh
